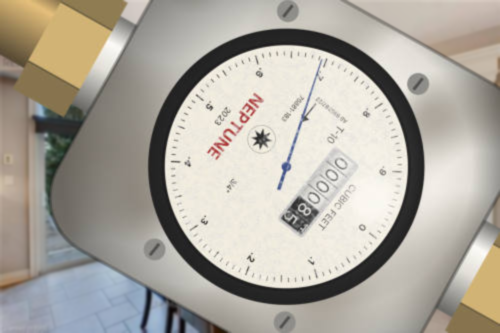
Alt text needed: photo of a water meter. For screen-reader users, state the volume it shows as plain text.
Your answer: 84.69 ft³
